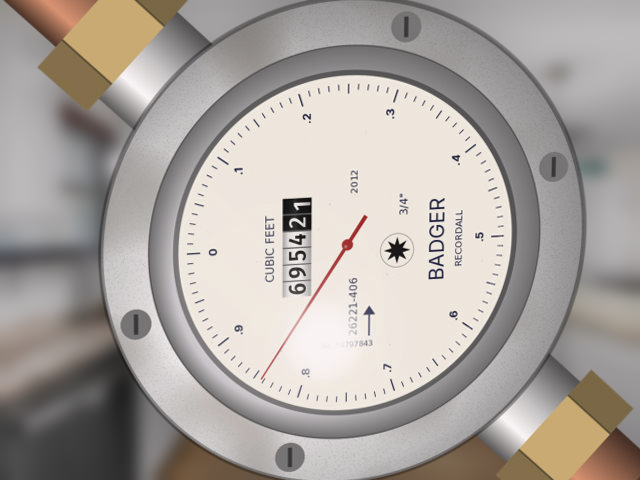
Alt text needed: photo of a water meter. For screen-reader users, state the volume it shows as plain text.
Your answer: 695420.84 ft³
